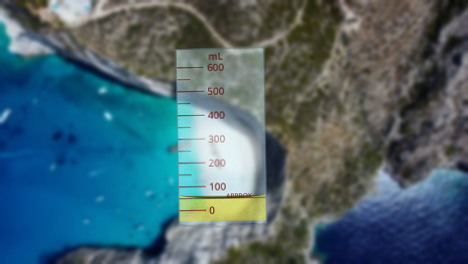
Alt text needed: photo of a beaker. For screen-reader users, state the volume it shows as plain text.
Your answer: 50 mL
